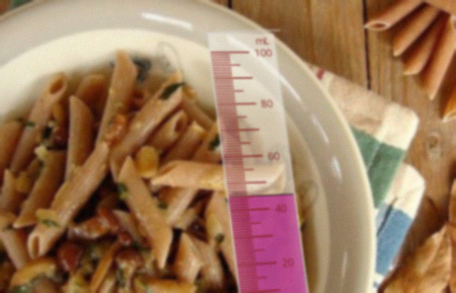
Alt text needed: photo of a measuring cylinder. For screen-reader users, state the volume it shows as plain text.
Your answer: 45 mL
